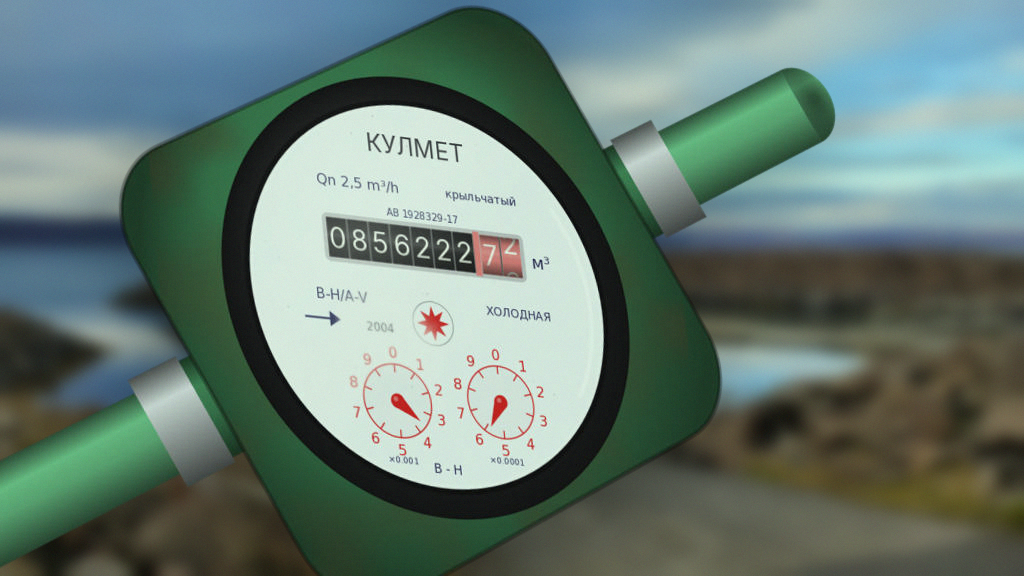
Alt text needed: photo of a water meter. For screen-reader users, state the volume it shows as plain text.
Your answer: 856222.7235 m³
